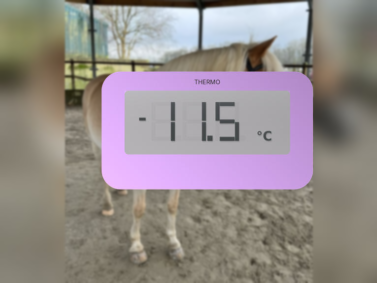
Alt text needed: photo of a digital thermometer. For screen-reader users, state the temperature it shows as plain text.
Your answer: -11.5 °C
